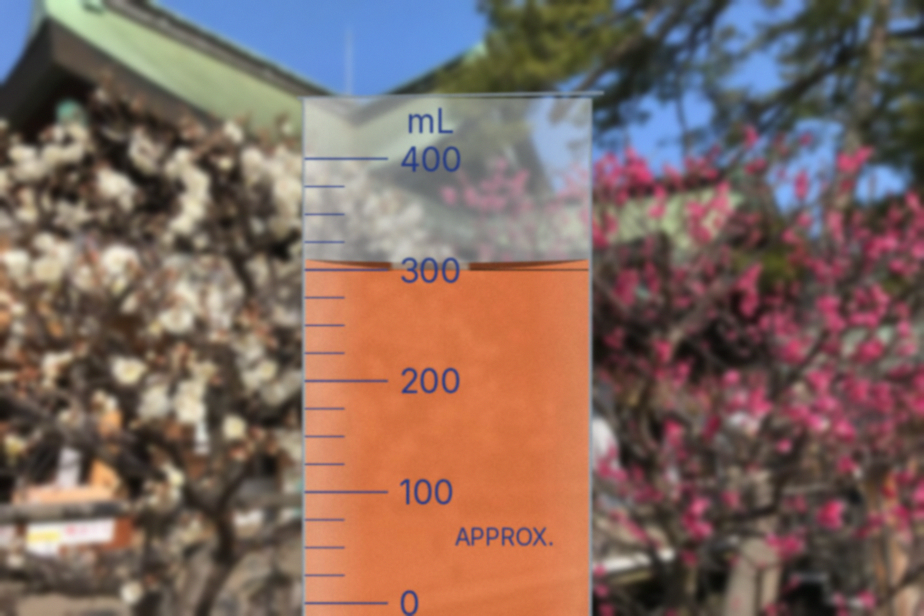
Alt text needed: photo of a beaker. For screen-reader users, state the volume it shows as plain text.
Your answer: 300 mL
